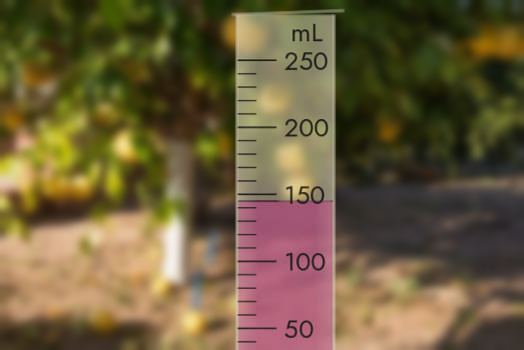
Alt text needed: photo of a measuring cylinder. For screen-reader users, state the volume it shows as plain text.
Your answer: 145 mL
